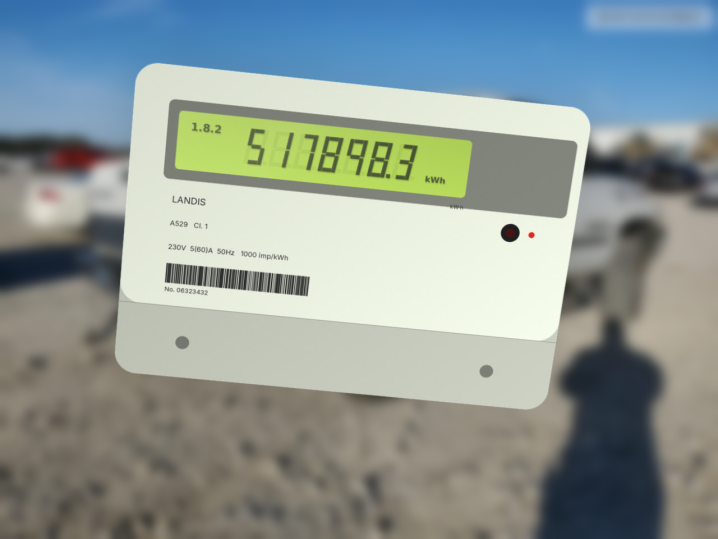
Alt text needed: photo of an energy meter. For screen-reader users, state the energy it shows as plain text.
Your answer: 517898.3 kWh
